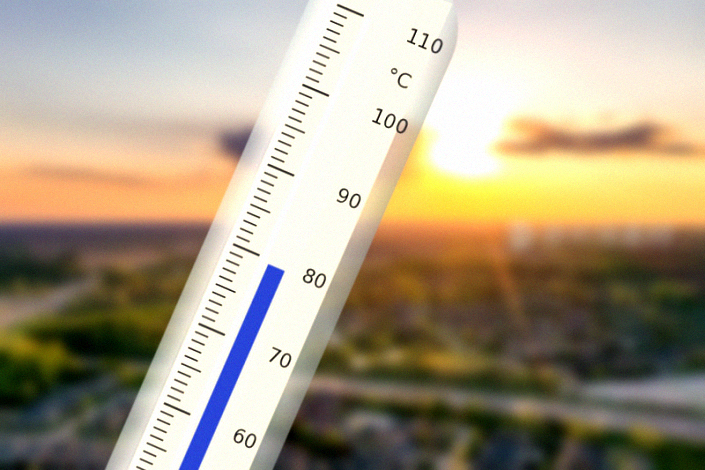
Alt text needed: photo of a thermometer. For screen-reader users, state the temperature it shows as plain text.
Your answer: 79.5 °C
